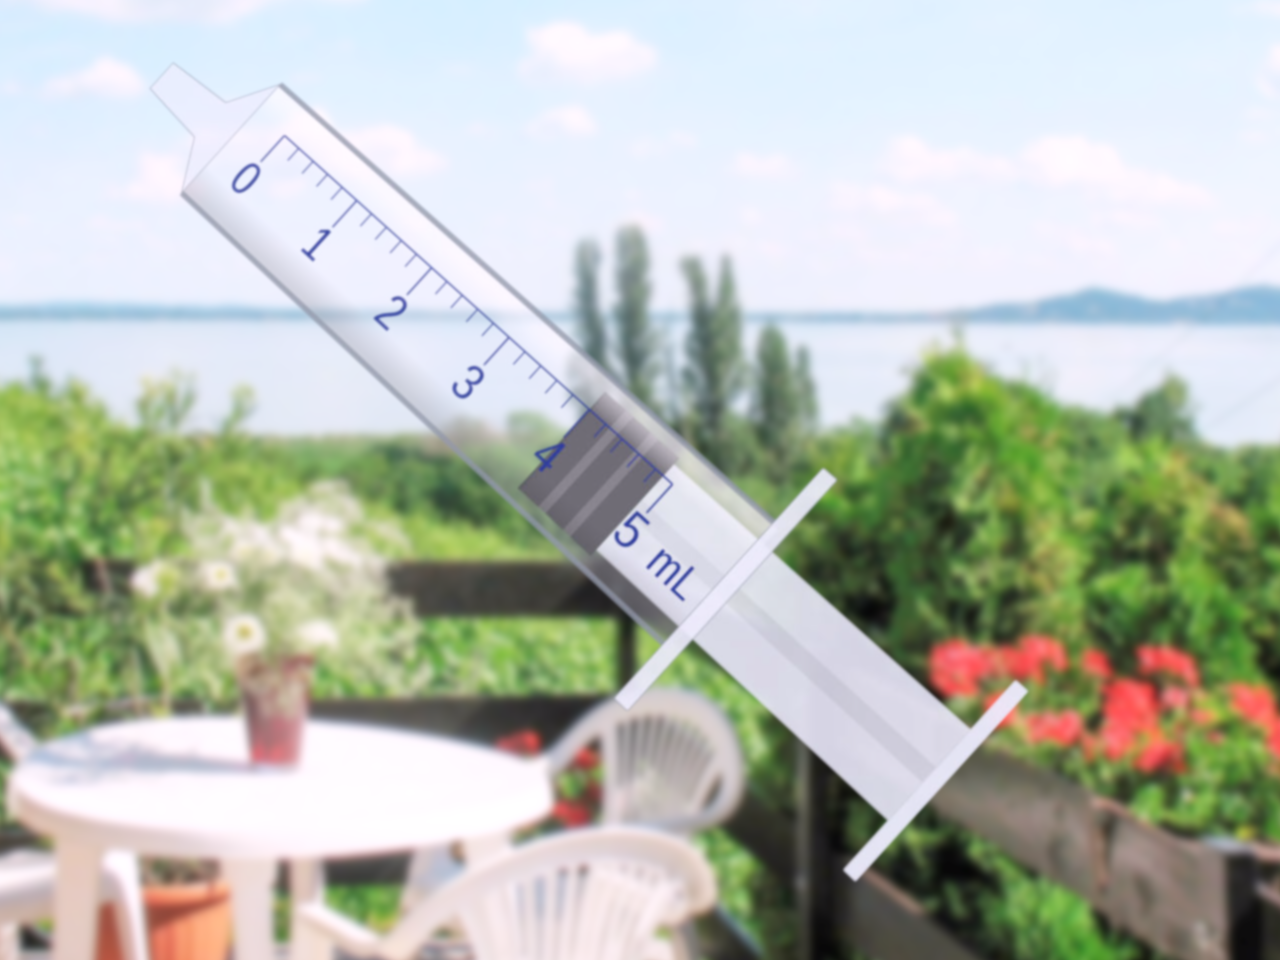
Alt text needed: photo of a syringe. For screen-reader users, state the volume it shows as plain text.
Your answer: 4 mL
